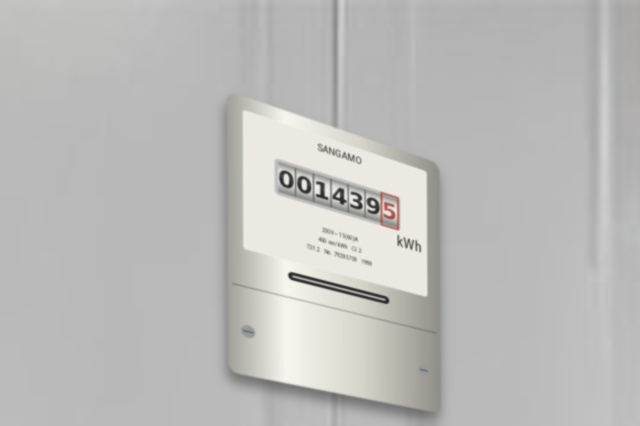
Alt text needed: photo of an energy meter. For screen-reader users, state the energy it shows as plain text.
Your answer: 1439.5 kWh
